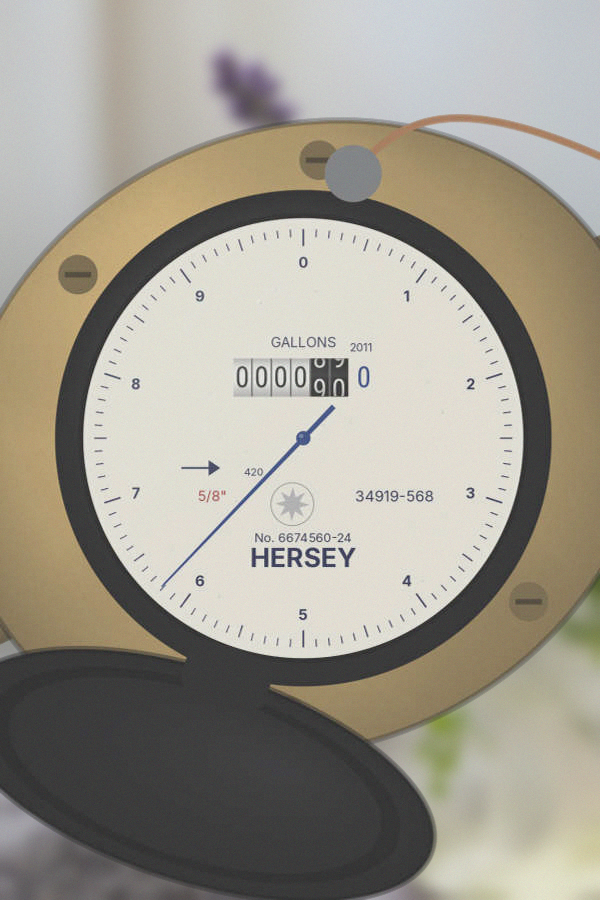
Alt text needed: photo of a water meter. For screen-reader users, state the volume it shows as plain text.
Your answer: 896.2 gal
